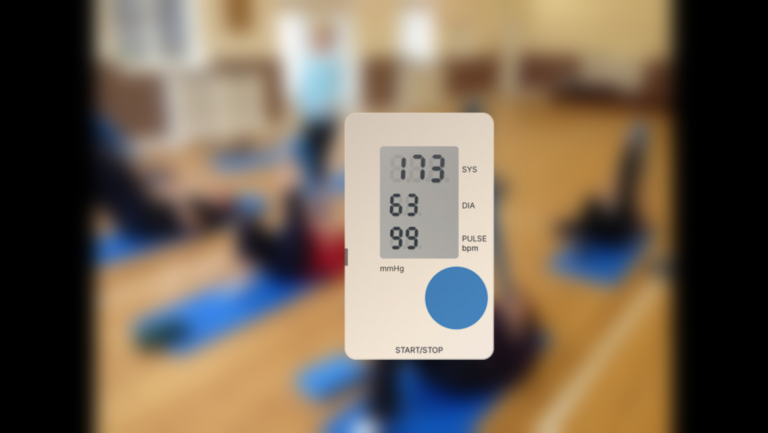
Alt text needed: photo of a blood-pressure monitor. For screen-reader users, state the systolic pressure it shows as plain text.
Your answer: 173 mmHg
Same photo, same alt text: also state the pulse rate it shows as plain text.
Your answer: 99 bpm
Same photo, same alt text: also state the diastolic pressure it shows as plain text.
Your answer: 63 mmHg
